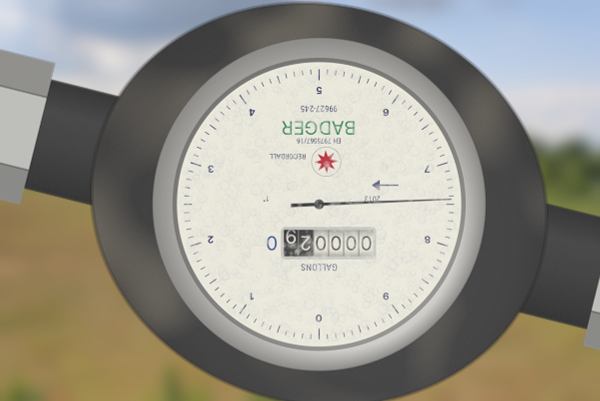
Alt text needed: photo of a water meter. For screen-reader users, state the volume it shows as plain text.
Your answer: 287.4 gal
